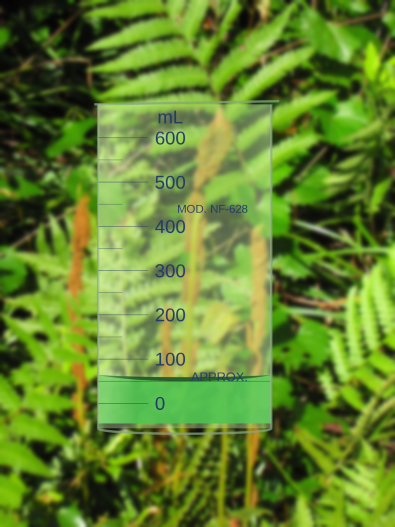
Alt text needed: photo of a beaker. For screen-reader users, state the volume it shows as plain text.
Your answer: 50 mL
